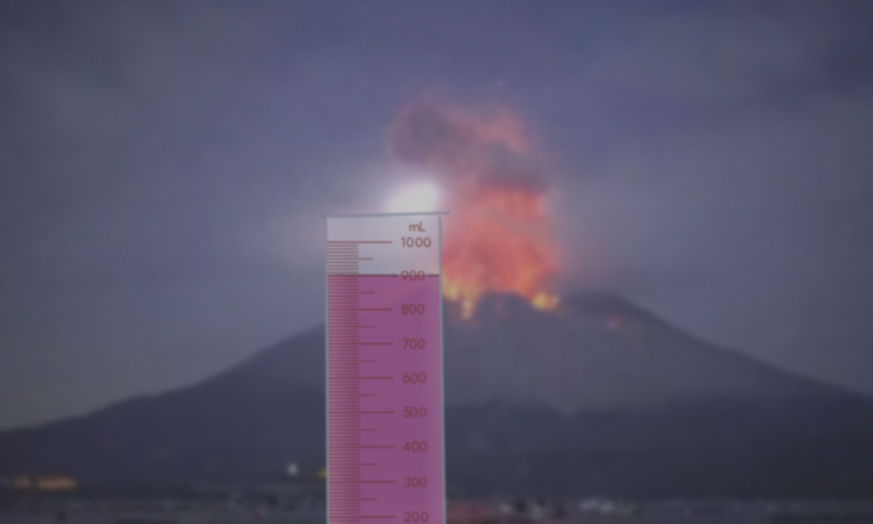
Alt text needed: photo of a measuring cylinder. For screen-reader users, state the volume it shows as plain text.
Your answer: 900 mL
